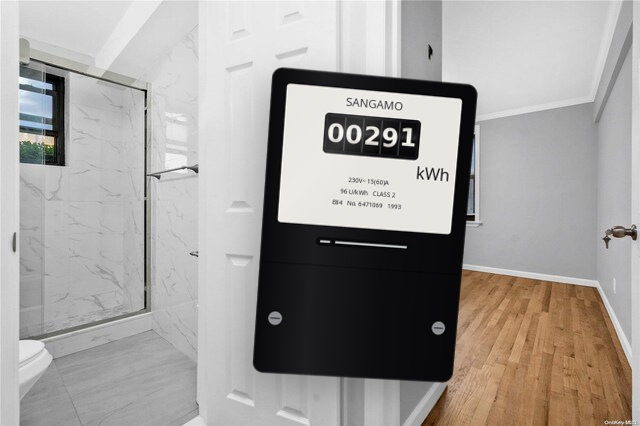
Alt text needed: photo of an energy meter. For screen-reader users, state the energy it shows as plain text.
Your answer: 291 kWh
